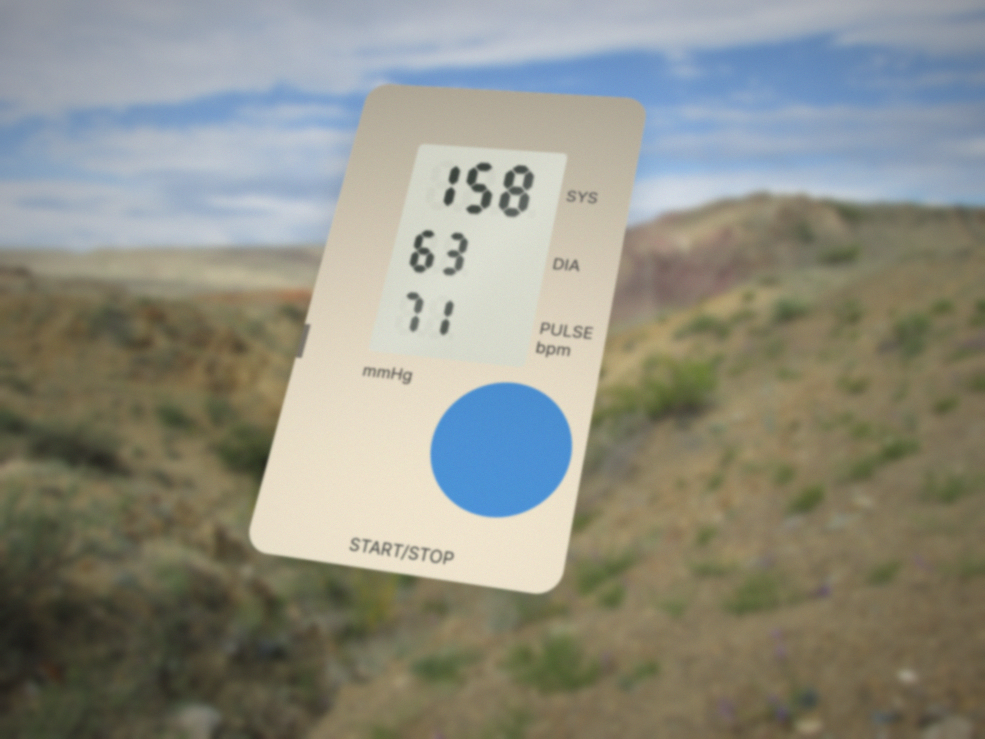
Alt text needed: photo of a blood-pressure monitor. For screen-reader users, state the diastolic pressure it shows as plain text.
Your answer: 63 mmHg
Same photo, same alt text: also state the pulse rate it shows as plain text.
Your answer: 71 bpm
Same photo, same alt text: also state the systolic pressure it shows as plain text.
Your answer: 158 mmHg
